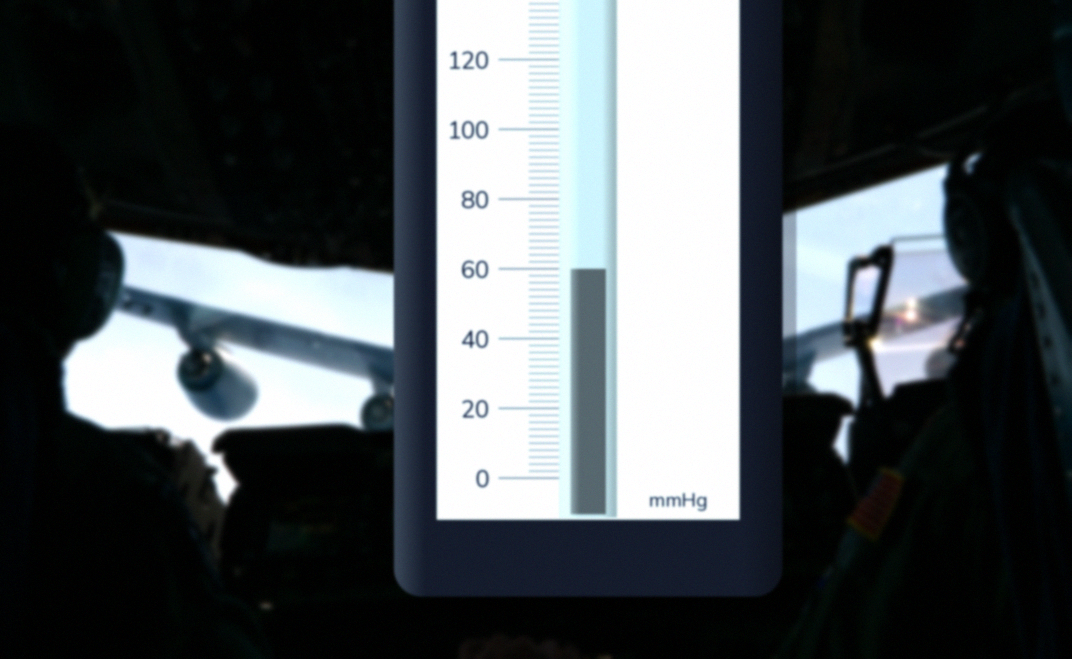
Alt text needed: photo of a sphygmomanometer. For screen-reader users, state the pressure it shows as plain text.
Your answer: 60 mmHg
